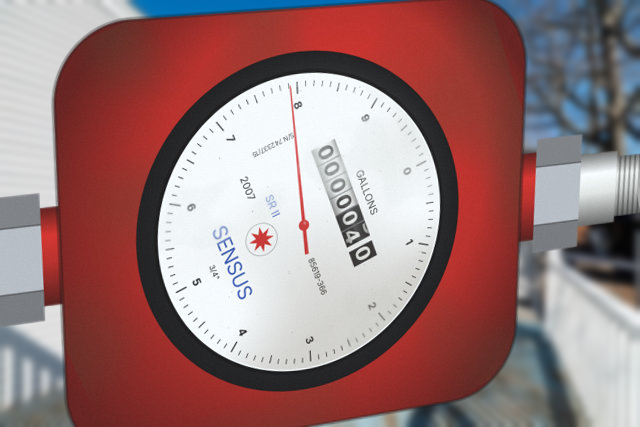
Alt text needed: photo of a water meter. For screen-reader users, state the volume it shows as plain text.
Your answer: 37.9 gal
